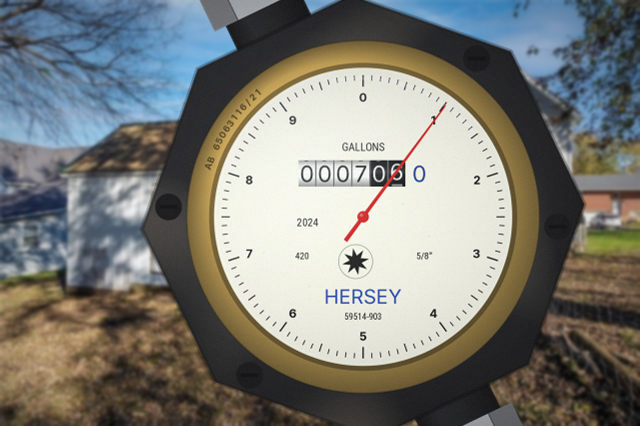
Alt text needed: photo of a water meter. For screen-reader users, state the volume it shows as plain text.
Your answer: 7061.0 gal
